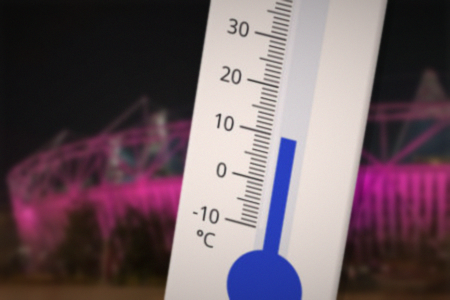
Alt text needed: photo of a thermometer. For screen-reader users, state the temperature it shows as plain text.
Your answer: 10 °C
